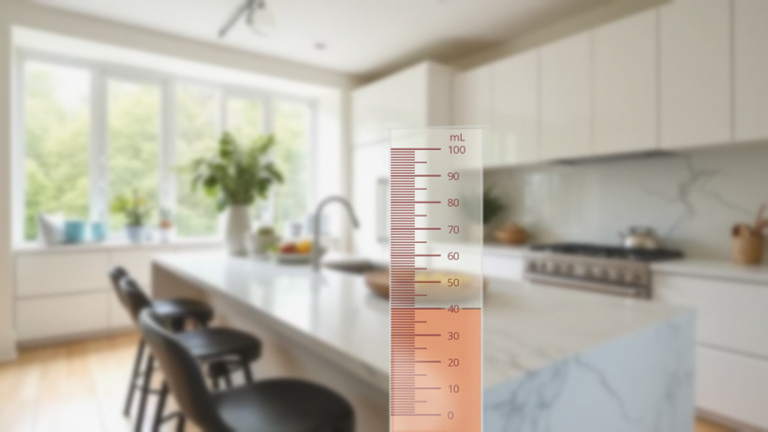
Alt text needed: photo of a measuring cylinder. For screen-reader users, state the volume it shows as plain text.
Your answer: 40 mL
